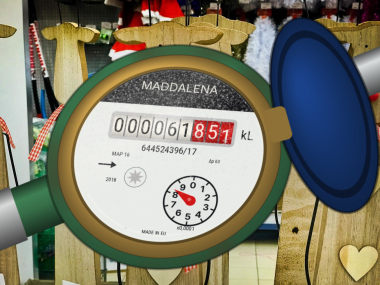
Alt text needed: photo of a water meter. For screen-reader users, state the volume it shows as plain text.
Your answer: 61.8508 kL
